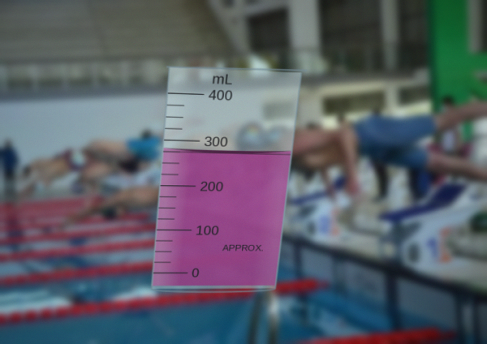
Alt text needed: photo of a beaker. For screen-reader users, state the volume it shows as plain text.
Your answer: 275 mL
